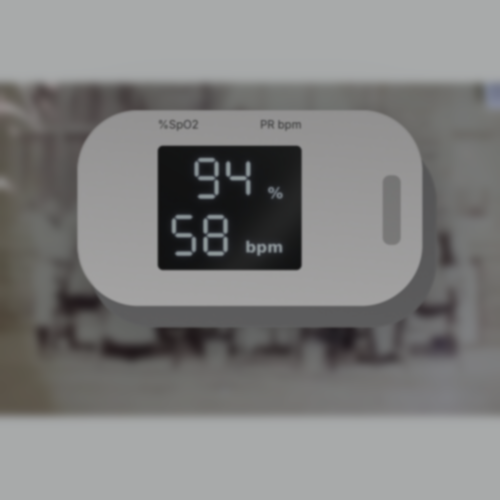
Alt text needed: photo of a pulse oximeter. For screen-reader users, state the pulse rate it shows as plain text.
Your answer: 58 bpm
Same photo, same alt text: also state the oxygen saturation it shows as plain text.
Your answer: 94 %
